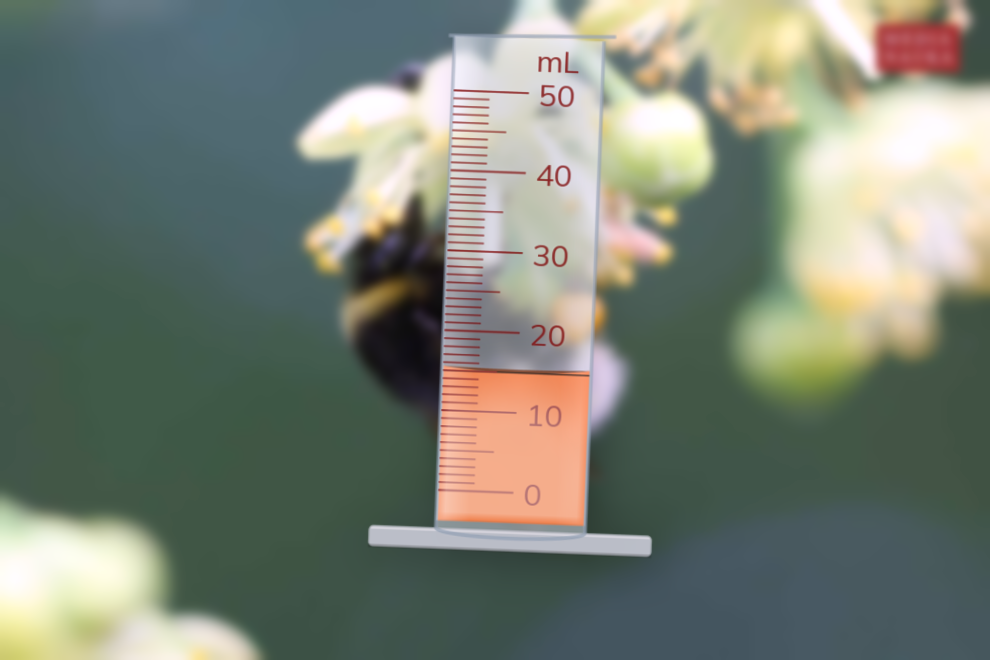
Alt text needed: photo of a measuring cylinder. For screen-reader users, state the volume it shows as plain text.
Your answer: 15 mL
